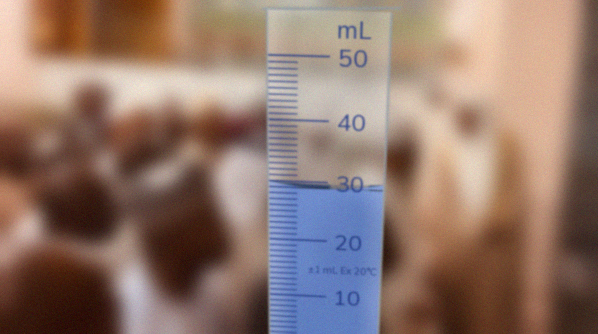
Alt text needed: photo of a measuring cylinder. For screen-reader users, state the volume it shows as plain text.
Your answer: 29 mL
